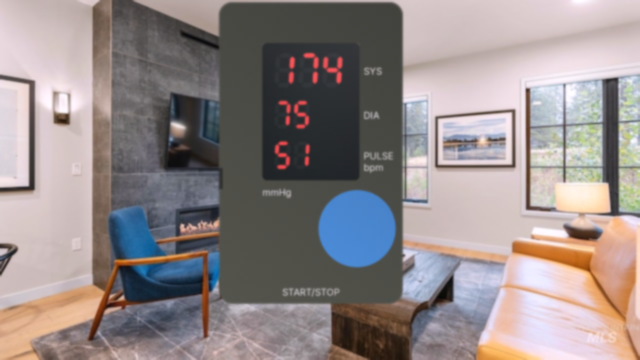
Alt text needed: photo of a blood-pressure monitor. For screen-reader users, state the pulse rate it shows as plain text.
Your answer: 51 bpm
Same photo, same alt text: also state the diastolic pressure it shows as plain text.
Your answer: 75 mmHg
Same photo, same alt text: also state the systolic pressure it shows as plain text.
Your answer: 174 mmHg
